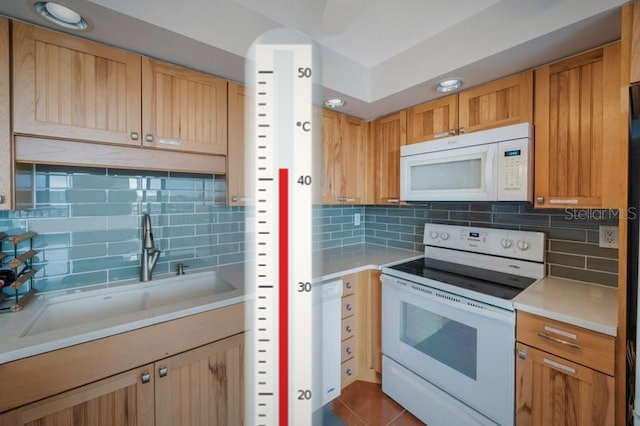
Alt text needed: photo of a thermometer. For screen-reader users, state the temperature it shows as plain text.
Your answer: 41 °C
